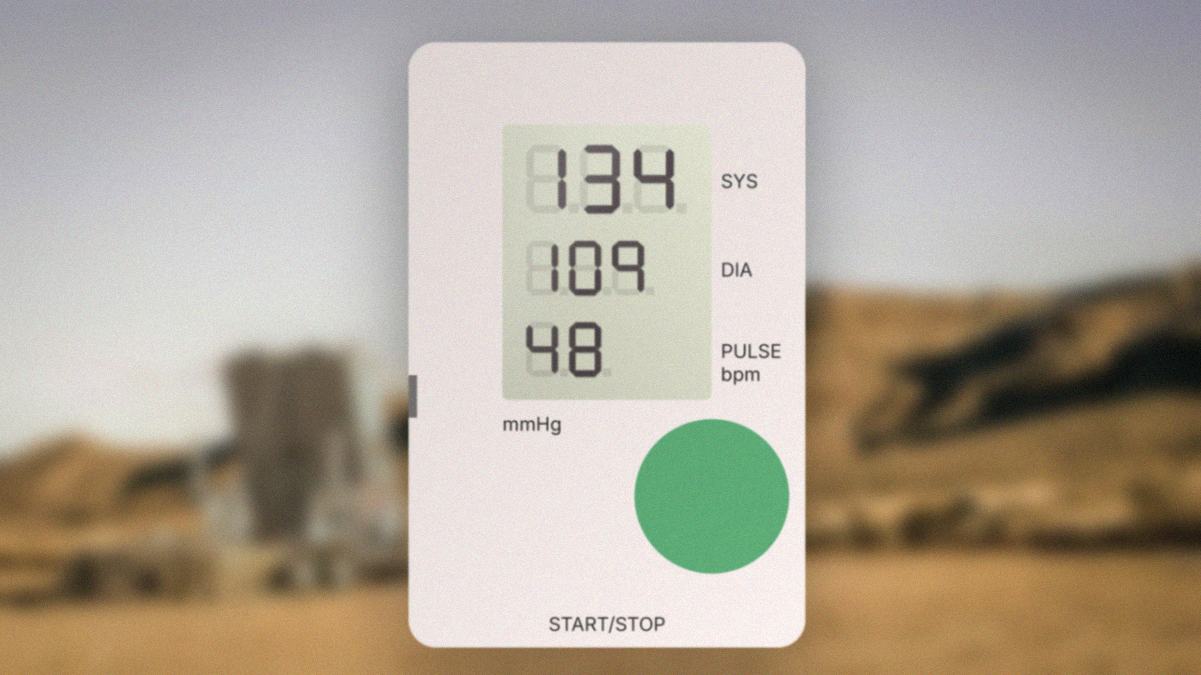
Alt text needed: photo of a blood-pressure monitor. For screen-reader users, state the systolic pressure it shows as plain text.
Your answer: 134 mmHg
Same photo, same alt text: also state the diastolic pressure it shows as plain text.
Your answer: 109 mmHg
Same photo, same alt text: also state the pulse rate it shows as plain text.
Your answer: 48 bpm
